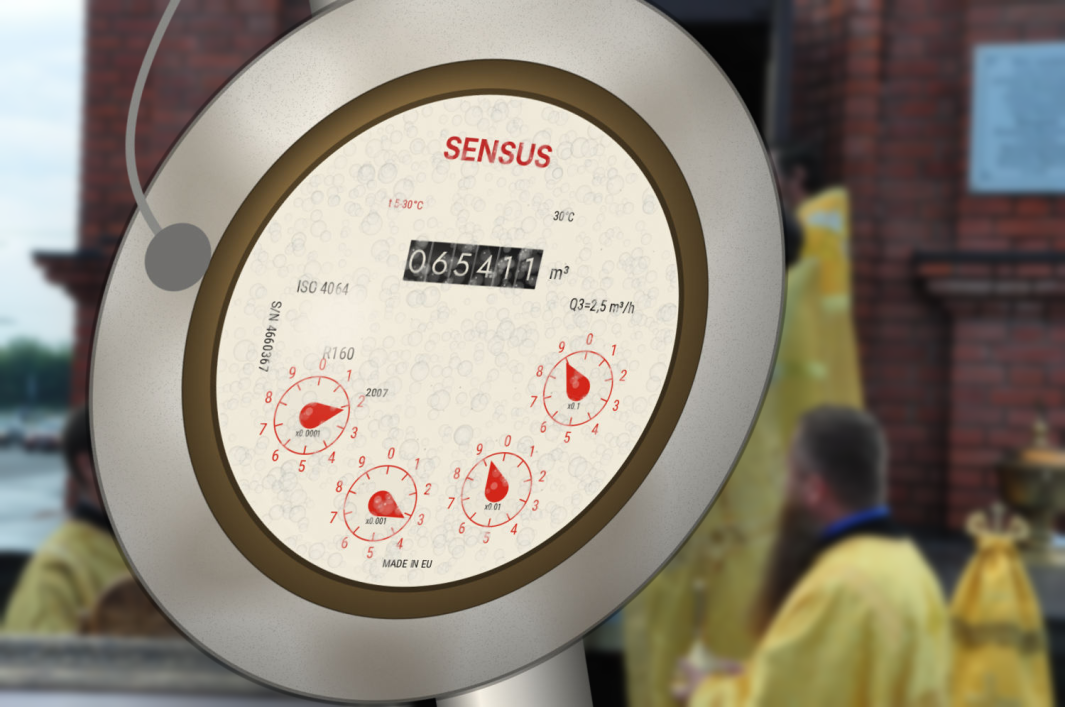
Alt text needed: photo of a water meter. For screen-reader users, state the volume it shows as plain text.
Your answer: 65411.8932 m³
